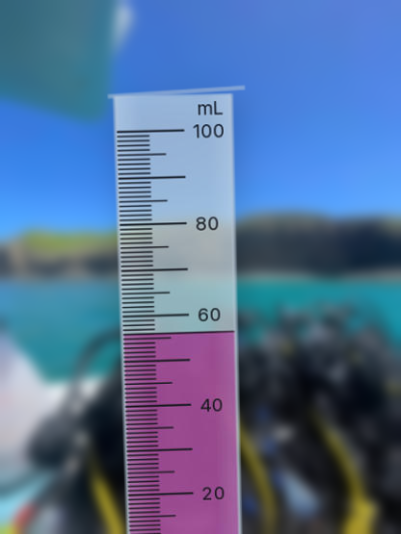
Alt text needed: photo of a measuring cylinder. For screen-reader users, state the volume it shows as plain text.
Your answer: 56 mL
